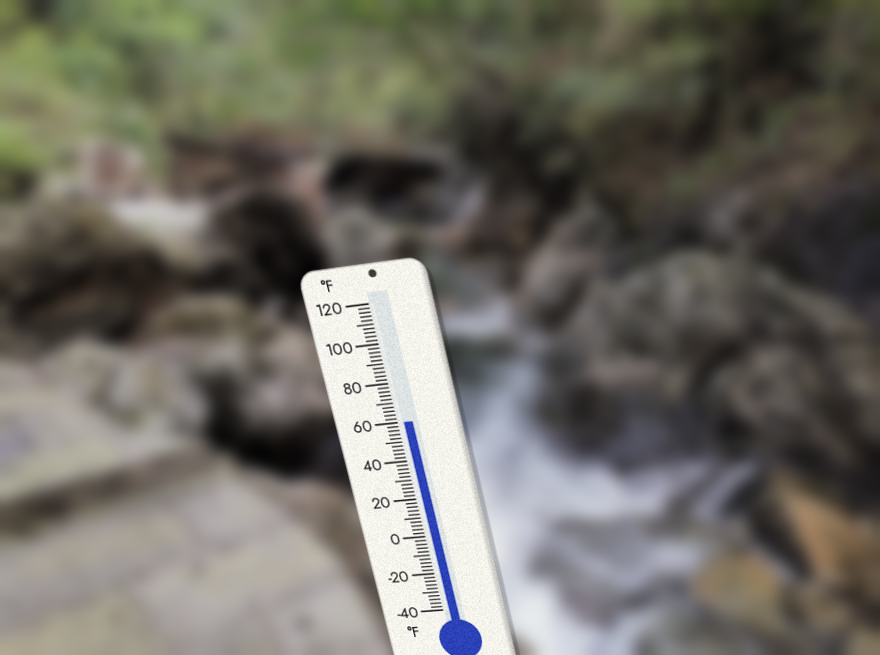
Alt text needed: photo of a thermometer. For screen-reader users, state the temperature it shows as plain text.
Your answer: 60 °F
